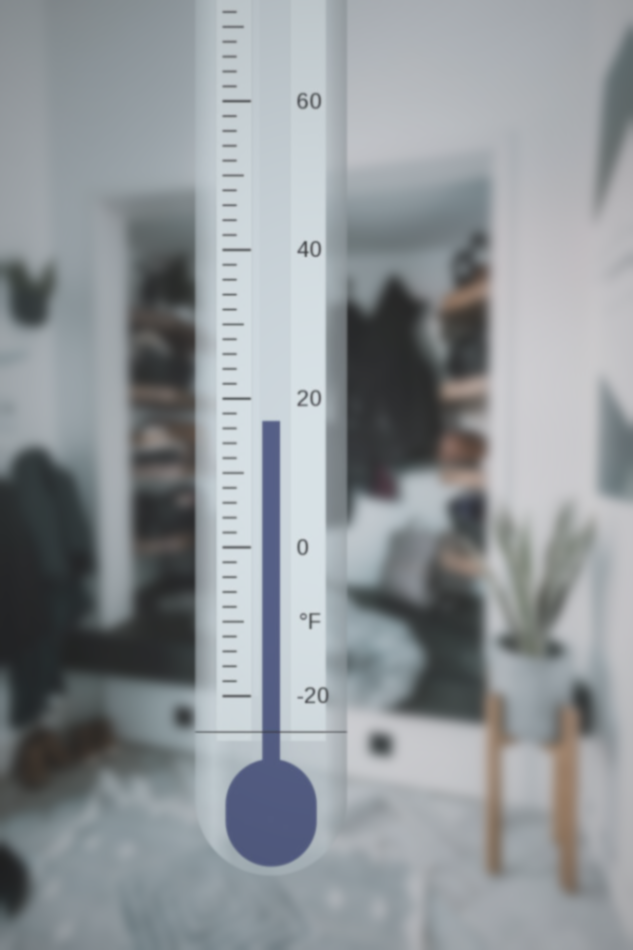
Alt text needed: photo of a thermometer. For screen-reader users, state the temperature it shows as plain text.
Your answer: 17 °F
